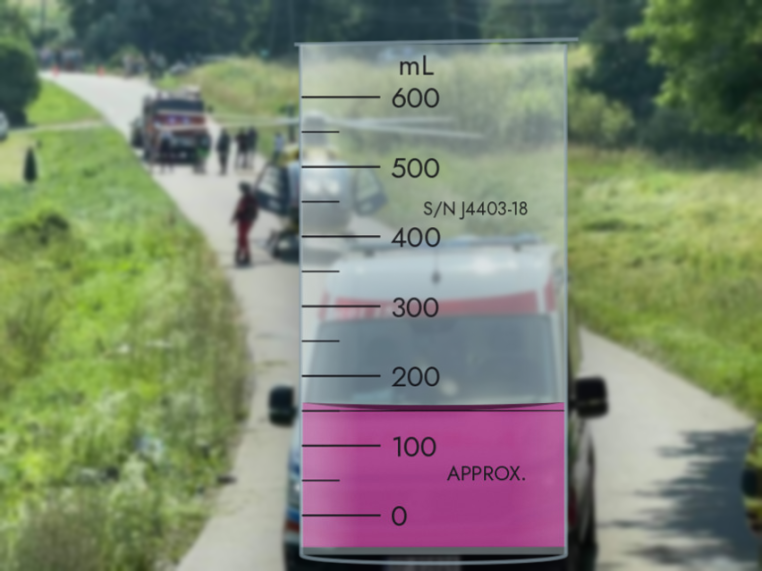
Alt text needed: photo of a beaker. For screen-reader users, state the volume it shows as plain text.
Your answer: 150 mL
